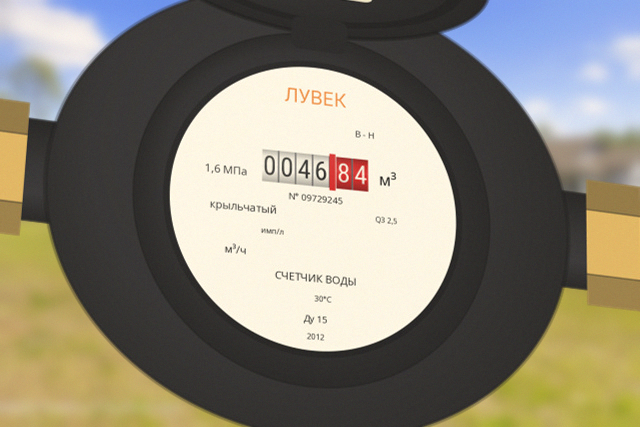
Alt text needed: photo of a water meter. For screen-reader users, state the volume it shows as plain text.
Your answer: 46.84 m³
